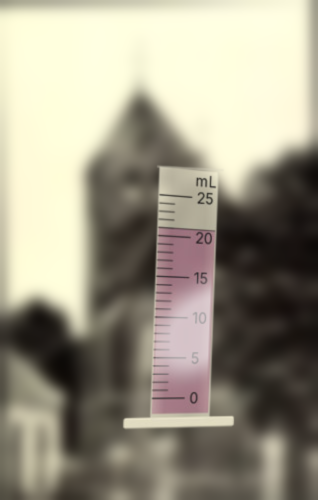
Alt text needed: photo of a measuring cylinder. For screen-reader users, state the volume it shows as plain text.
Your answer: 21 mL
